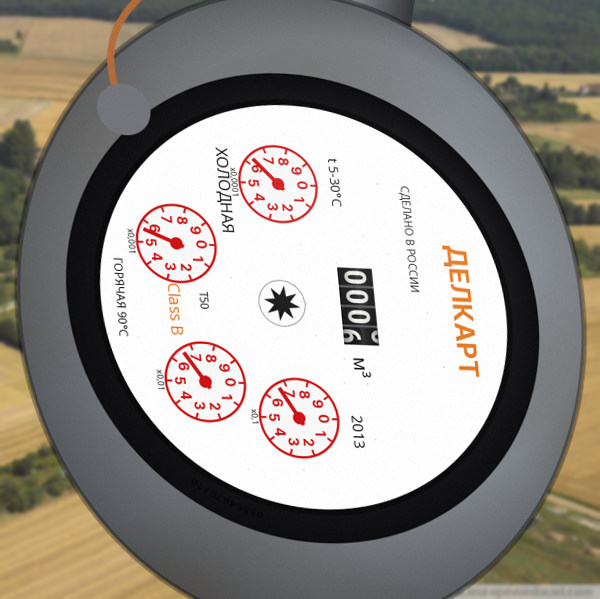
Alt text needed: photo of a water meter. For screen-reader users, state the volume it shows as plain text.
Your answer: 5.6656 m³
